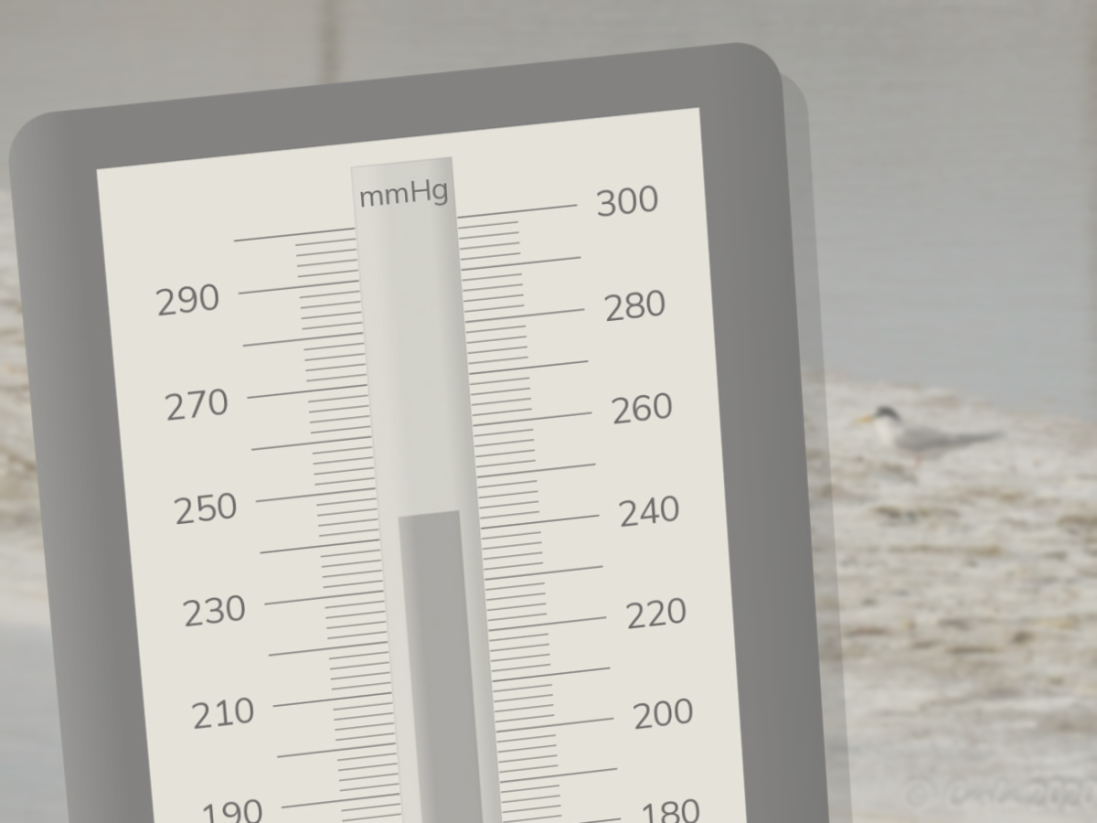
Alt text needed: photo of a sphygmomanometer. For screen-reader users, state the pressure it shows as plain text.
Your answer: 244 mmHg
